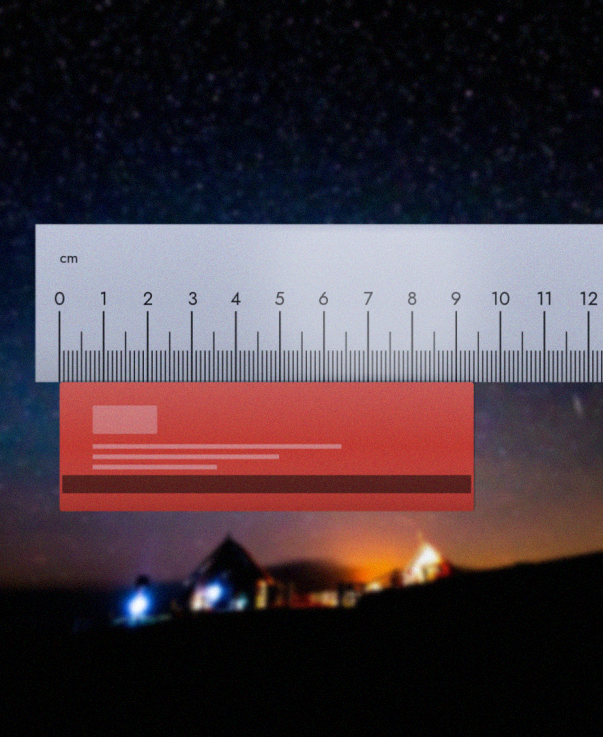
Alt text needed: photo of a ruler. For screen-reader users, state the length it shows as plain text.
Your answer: 9.4 cm
